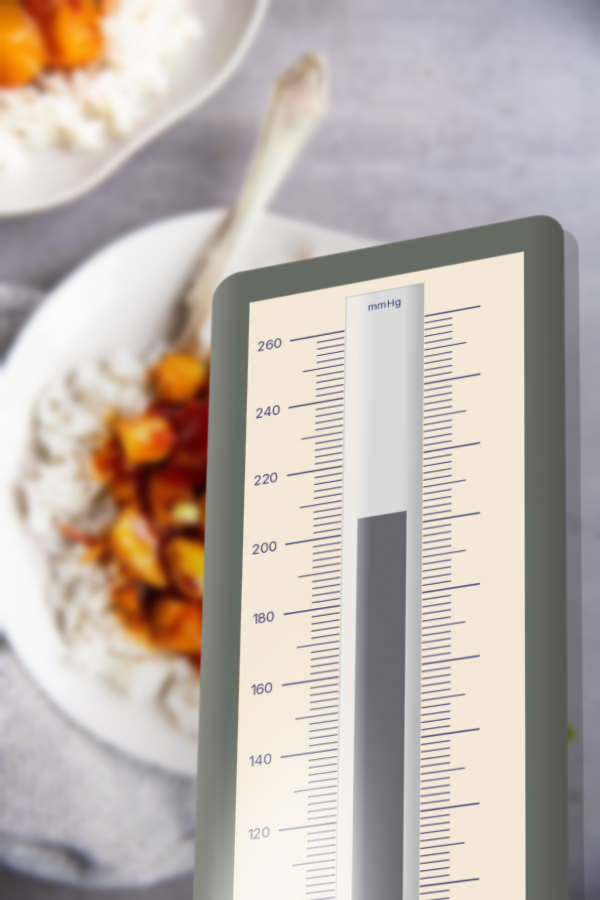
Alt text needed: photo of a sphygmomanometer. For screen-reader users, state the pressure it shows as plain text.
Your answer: 204 mmHg
